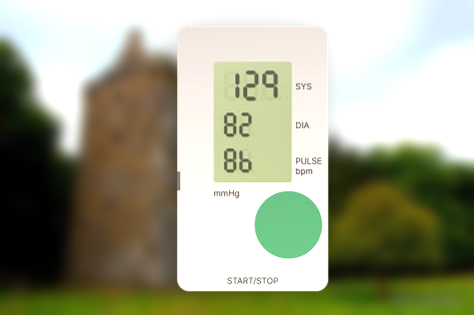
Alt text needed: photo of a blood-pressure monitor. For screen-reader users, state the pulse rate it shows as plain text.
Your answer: 86 bpm
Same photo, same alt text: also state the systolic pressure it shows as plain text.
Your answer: 129 mmHg
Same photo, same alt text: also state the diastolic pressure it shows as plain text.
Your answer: 82 mmHg
